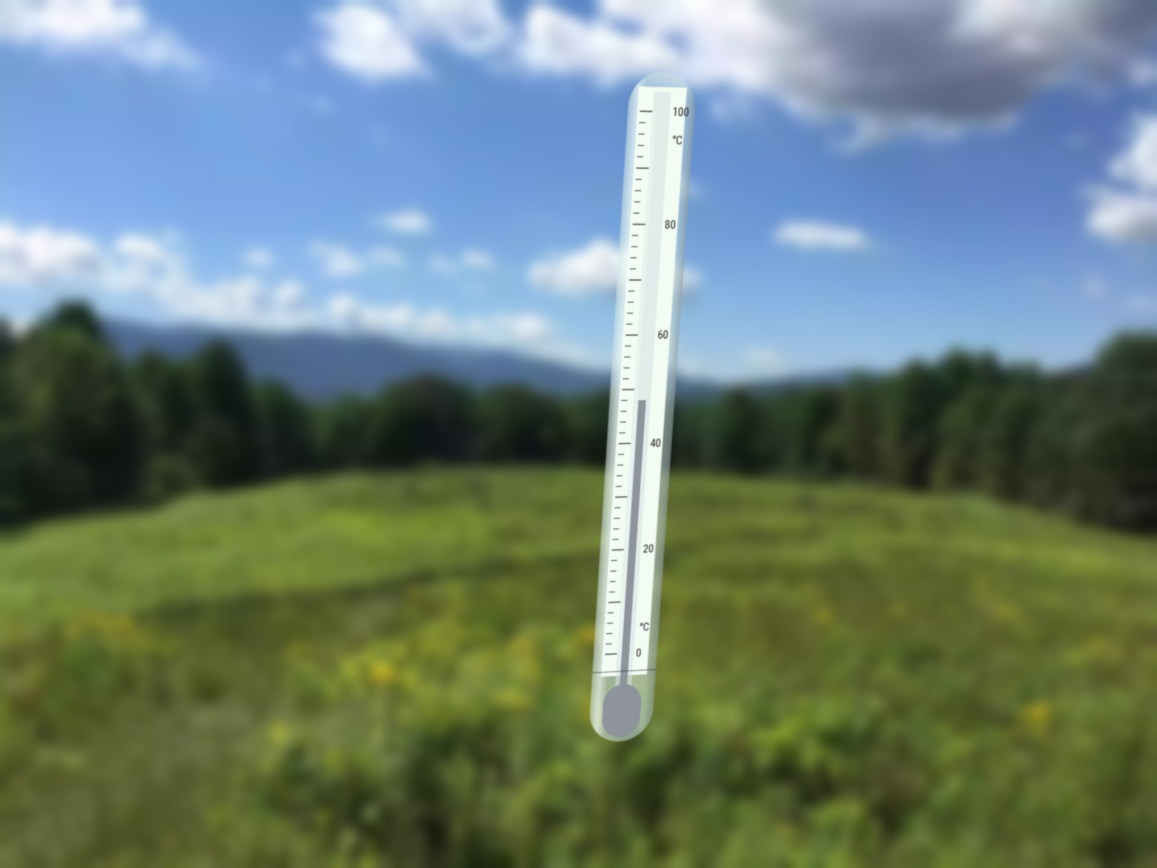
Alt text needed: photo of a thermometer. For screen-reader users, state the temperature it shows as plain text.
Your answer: 48 °C
